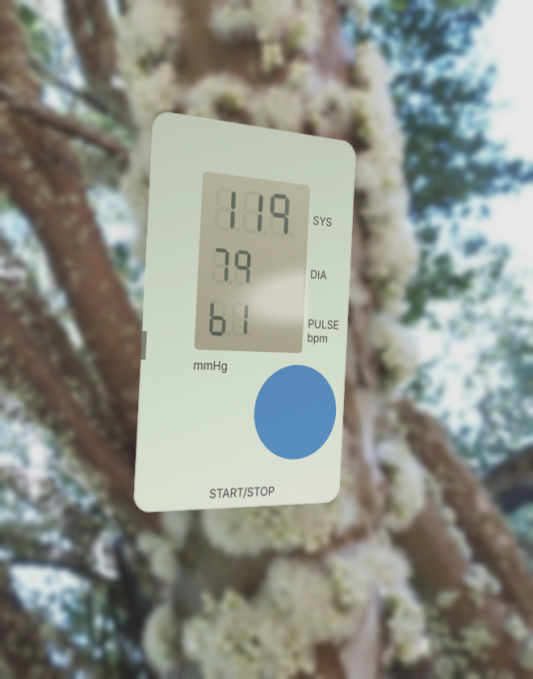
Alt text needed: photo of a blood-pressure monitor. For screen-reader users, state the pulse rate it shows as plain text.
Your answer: 61 bpm
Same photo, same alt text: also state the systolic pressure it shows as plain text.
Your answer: 119 mmHg
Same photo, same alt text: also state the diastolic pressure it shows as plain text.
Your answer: 79 mmHg
